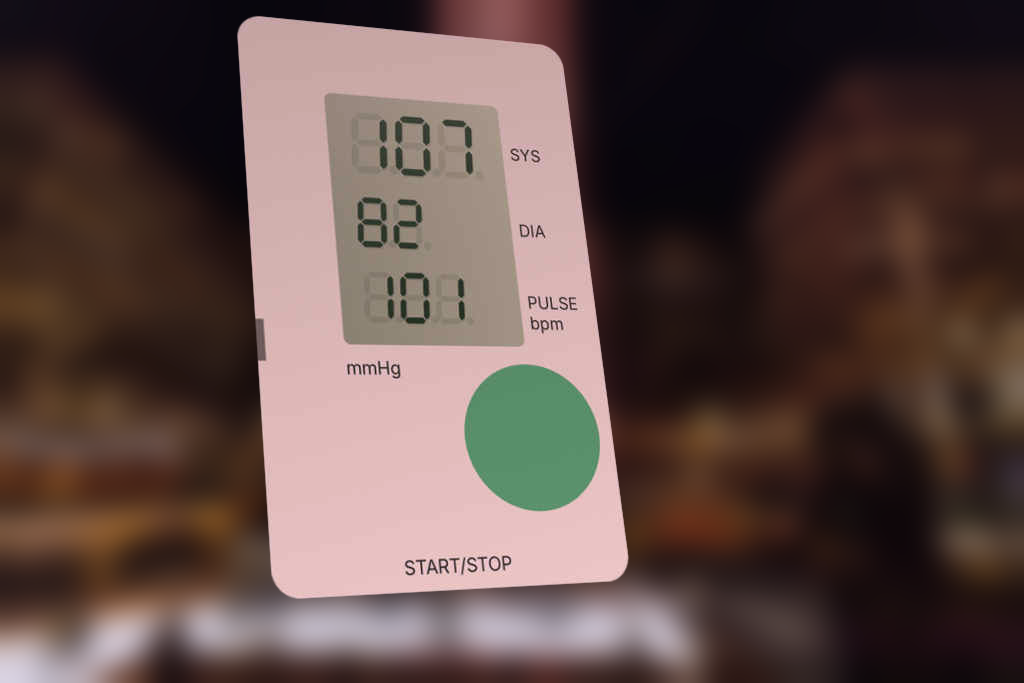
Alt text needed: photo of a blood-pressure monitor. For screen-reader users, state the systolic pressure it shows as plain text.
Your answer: 107 mmHg
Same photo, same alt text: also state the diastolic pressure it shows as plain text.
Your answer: 82 mmHg
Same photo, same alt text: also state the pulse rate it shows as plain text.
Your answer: 101 bpm
